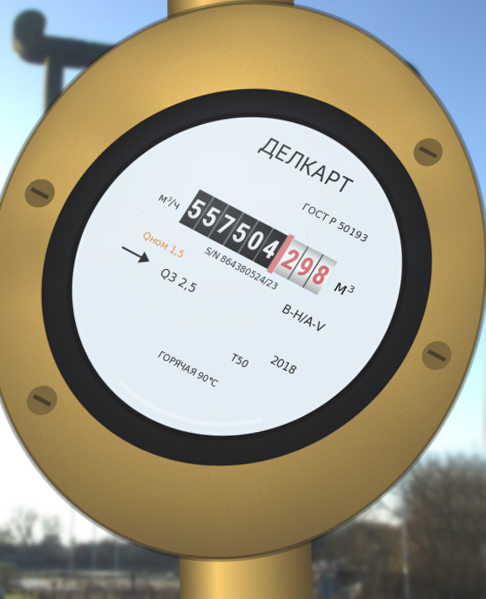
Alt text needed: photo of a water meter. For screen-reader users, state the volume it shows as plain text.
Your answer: 557504.298 m³
